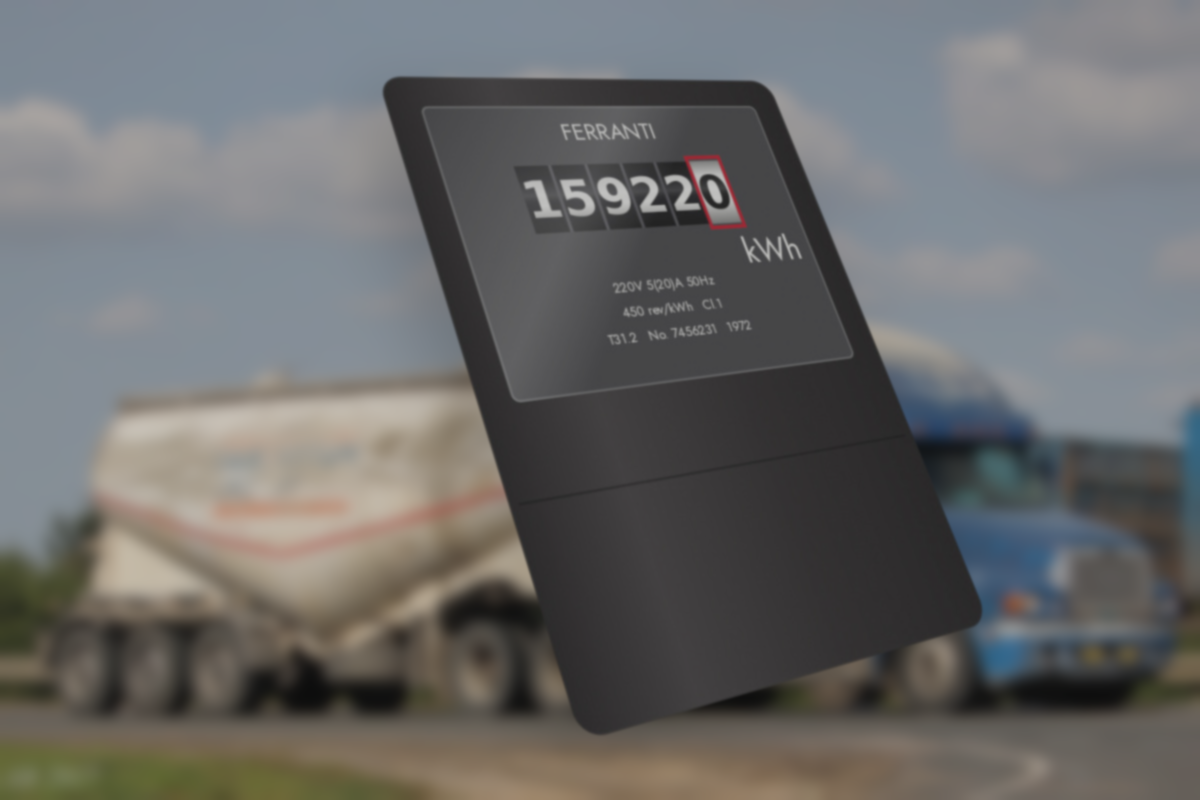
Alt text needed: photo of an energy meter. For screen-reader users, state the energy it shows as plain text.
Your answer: 15922.0 kWh
